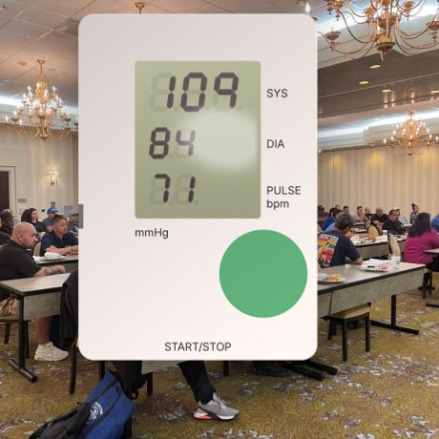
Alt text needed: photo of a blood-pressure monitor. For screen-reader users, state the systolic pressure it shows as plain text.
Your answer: 109 mmHg
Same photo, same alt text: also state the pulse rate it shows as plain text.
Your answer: 71 bpm
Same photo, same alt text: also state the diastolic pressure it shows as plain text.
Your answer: 84 mmHg
